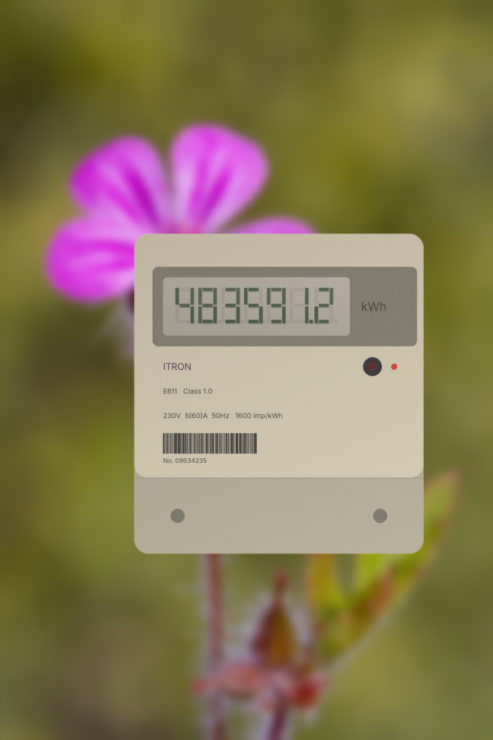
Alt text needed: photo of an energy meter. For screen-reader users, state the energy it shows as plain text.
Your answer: 483591.2 kWh
